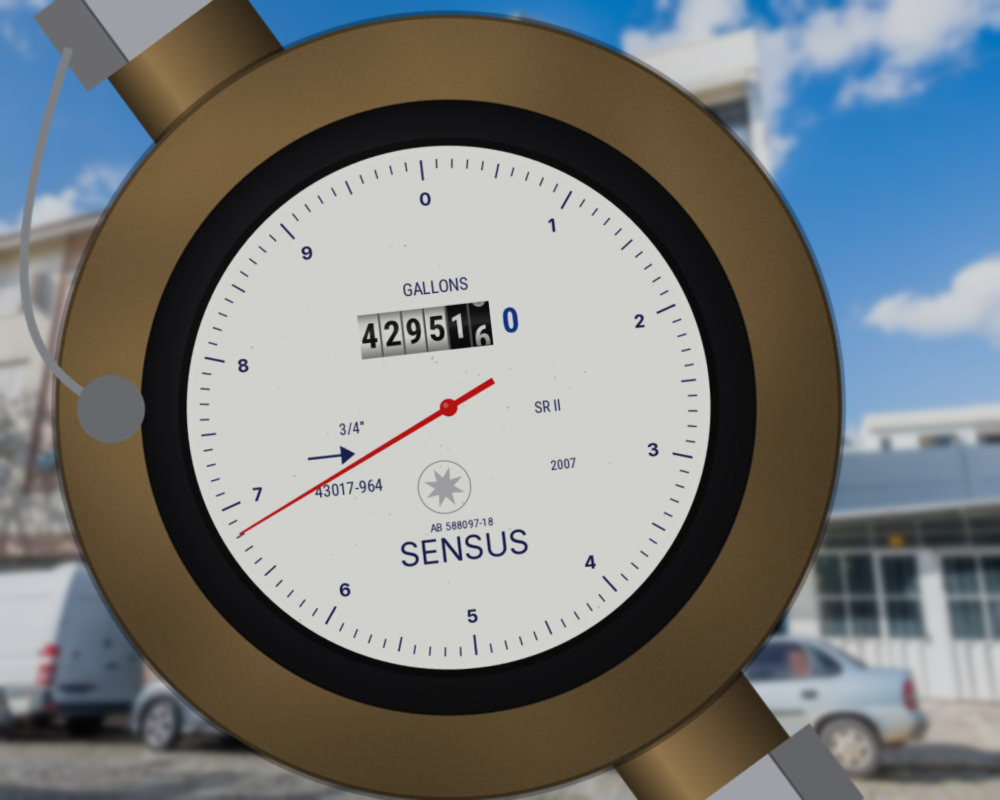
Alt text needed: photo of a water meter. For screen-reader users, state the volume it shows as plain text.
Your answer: 4295156.8 gal
